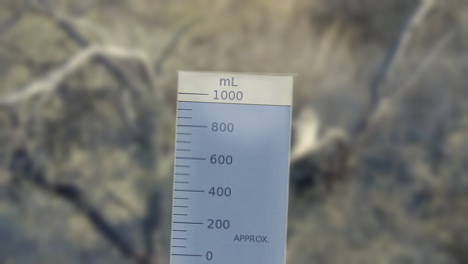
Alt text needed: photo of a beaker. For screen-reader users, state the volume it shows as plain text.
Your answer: 950 mL
